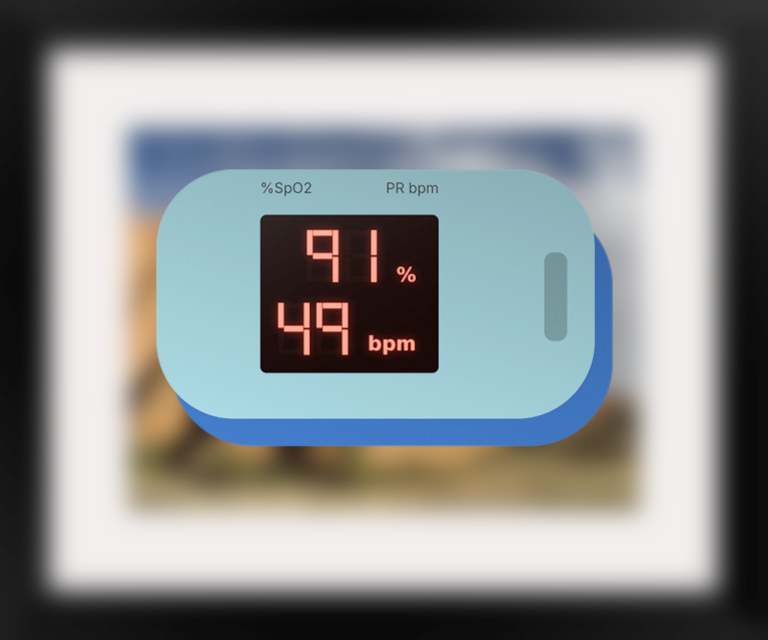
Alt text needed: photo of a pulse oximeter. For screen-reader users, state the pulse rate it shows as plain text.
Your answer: 49 bpm
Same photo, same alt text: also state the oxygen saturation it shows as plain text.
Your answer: 91 %
